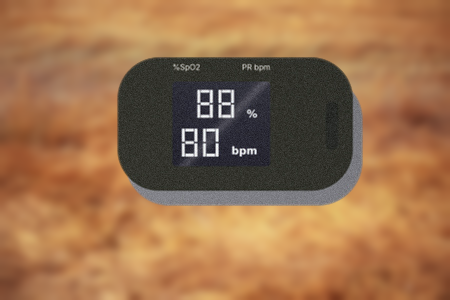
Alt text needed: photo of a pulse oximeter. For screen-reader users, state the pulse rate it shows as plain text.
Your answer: 80 bpm
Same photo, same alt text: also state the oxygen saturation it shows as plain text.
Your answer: 88 %
